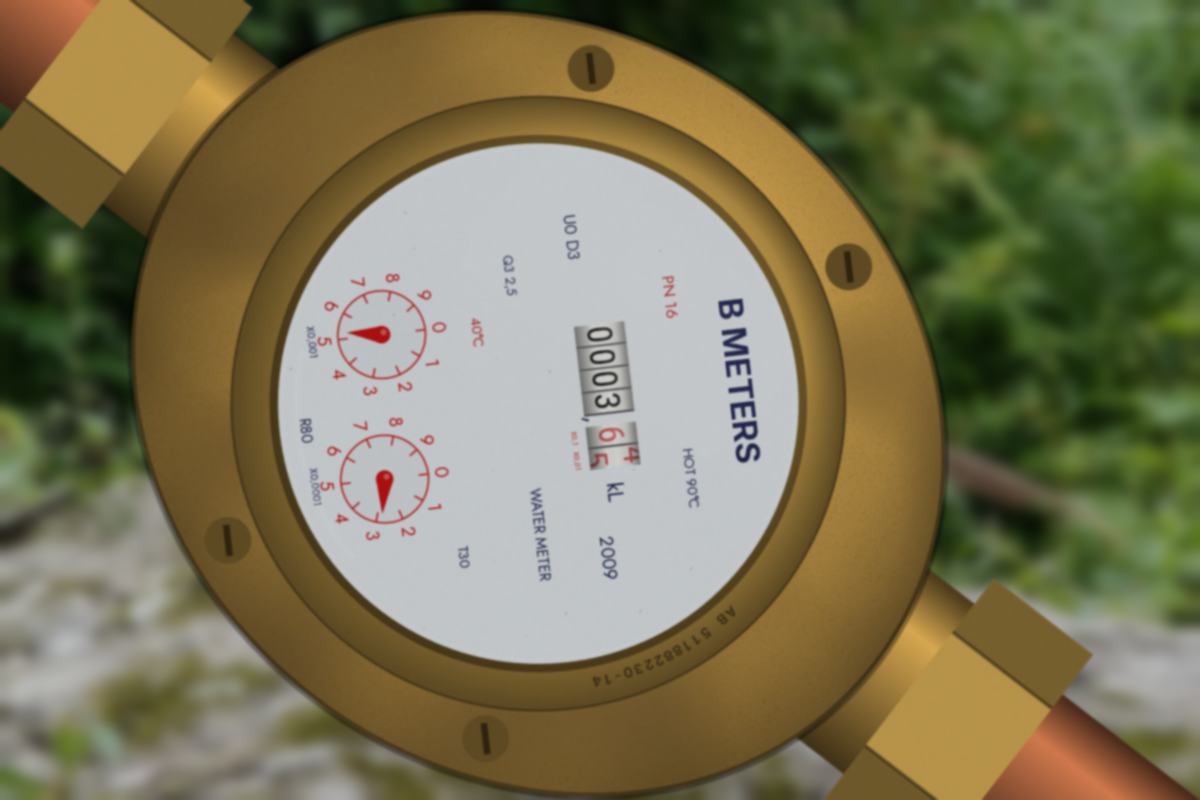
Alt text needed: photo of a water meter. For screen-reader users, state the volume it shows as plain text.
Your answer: 3.6452 kL
